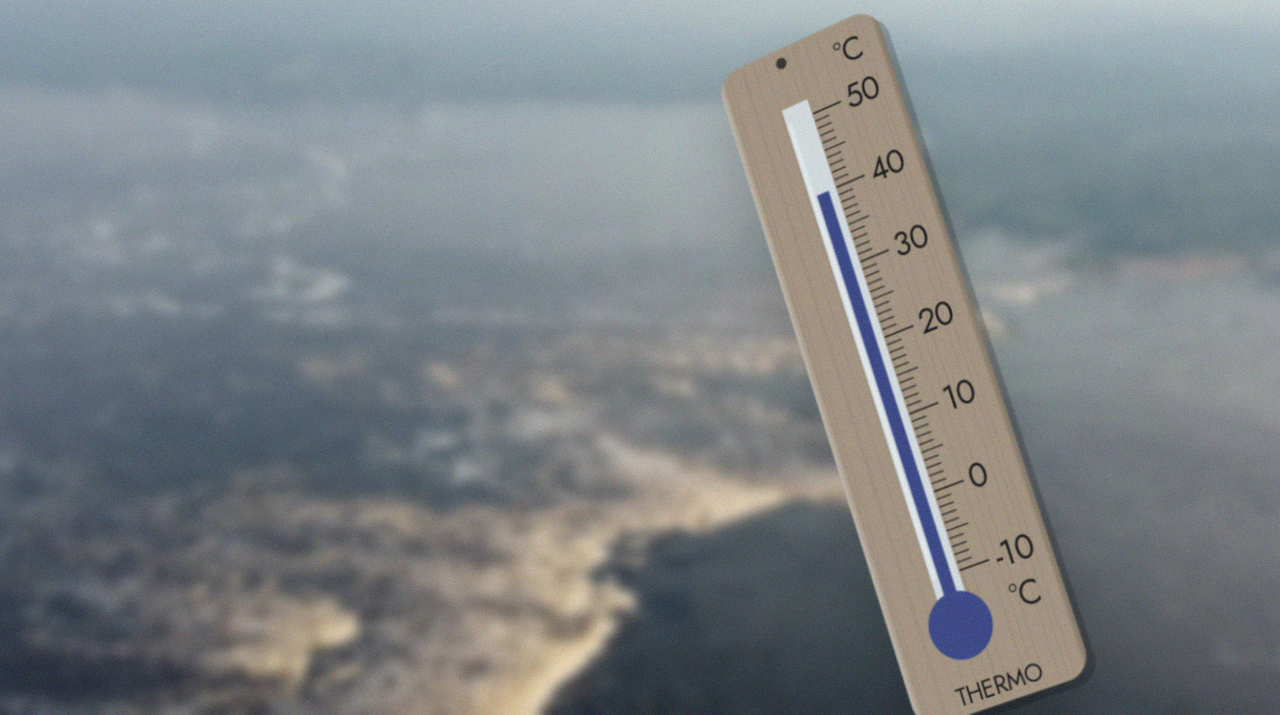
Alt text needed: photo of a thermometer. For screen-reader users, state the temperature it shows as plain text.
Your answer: 40 °C
